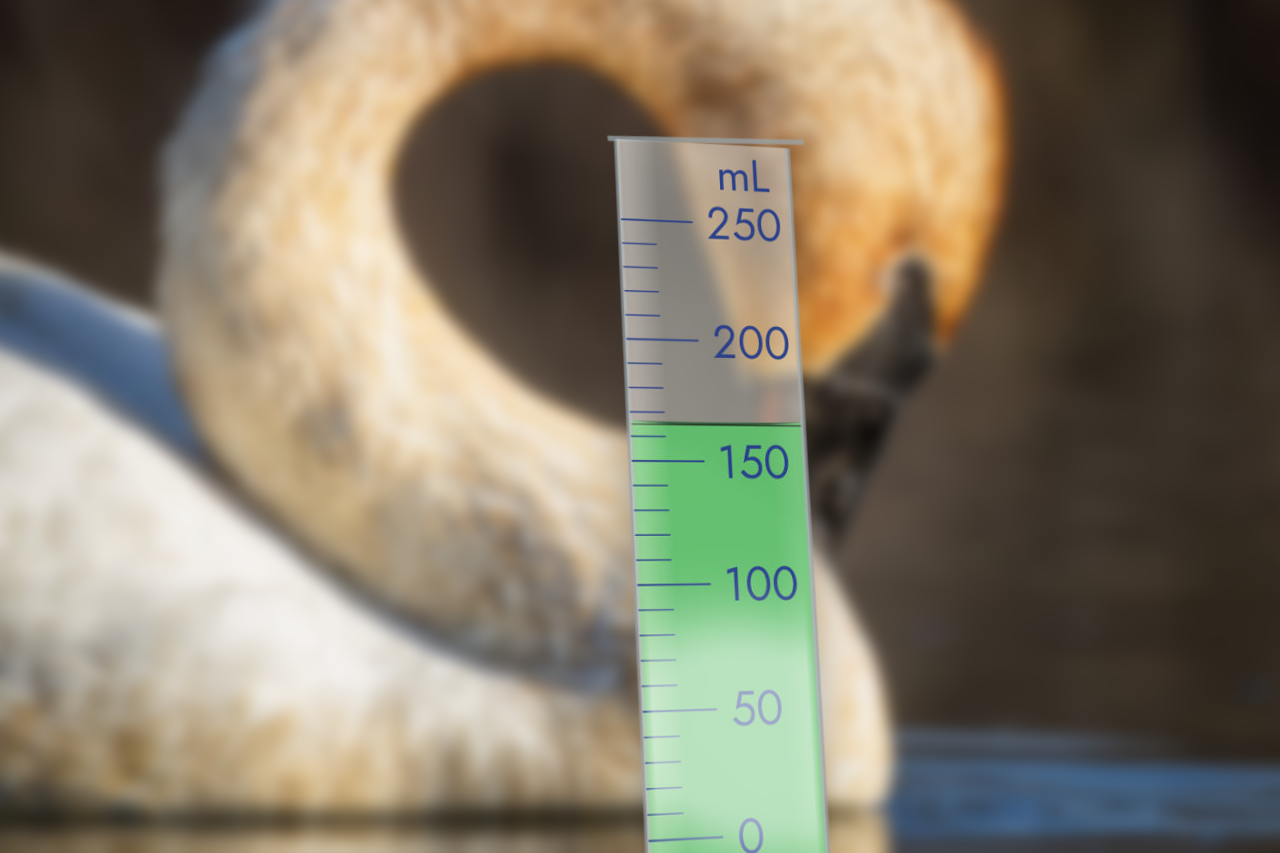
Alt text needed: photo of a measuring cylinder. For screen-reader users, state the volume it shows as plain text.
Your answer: 165 mL
